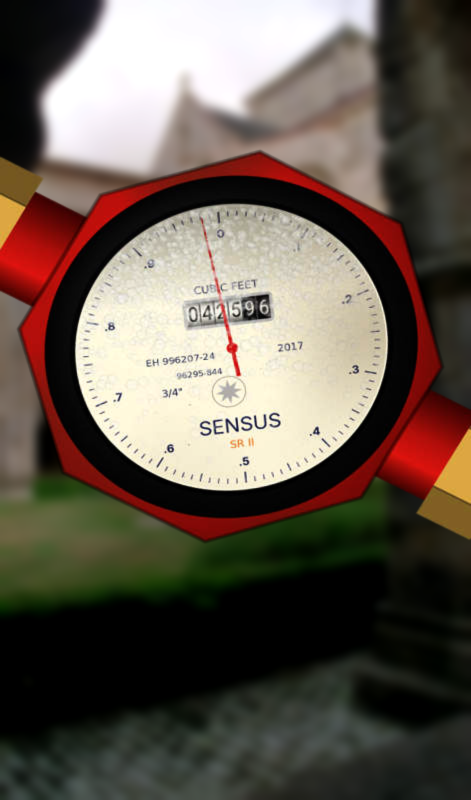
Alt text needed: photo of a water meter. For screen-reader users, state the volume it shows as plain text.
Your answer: 42595.98 ft³
